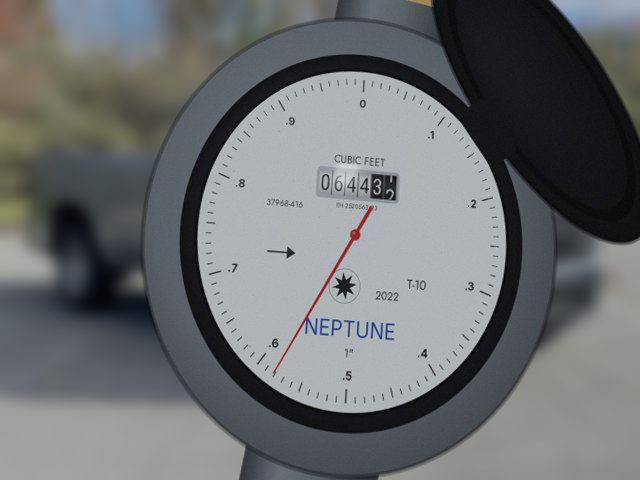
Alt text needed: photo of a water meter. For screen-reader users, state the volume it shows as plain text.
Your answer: 64431.58 ft³
